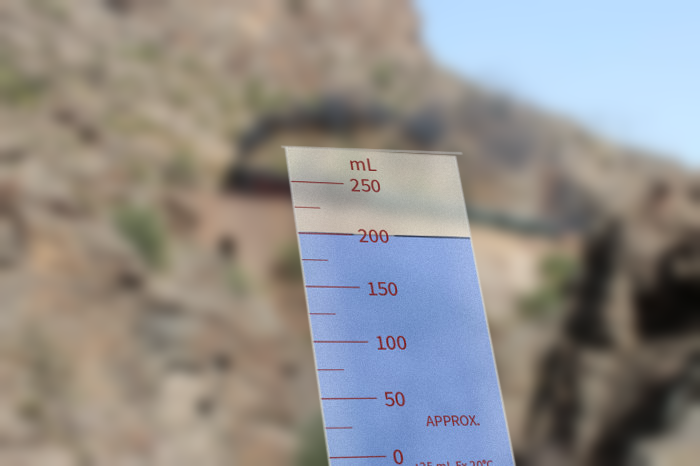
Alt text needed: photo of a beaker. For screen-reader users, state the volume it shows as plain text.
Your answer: 200 mL
